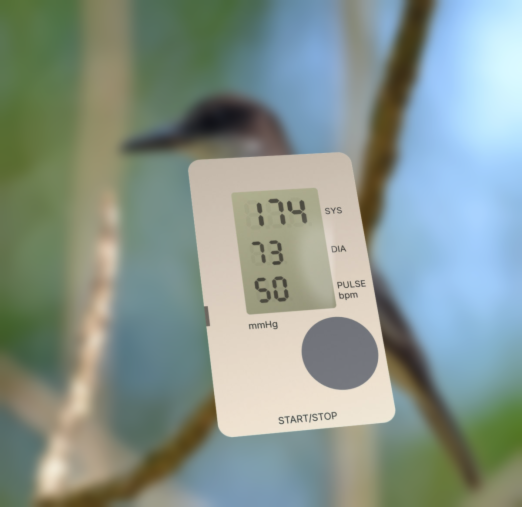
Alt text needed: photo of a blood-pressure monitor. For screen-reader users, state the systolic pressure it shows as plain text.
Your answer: 174 mmHg
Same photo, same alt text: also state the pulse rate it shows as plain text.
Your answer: 50 bpm
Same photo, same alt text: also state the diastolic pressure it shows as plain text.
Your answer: 73 mmHg
